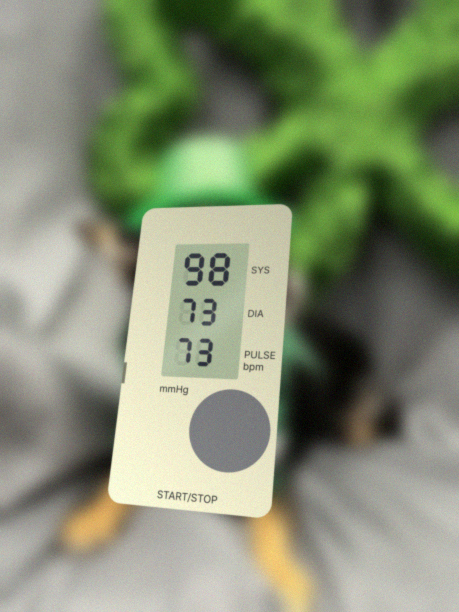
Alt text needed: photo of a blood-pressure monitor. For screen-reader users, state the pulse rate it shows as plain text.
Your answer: 73 bpm
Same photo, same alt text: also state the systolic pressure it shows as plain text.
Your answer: 98 mmHg
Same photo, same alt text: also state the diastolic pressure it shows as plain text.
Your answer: 73 mmHg
